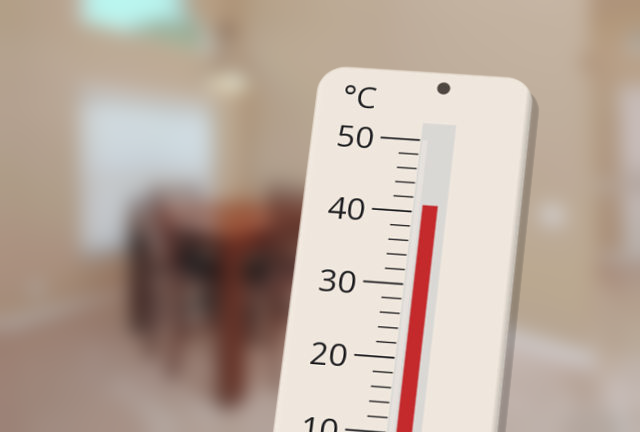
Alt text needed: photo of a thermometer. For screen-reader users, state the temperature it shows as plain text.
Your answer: 41 °C
